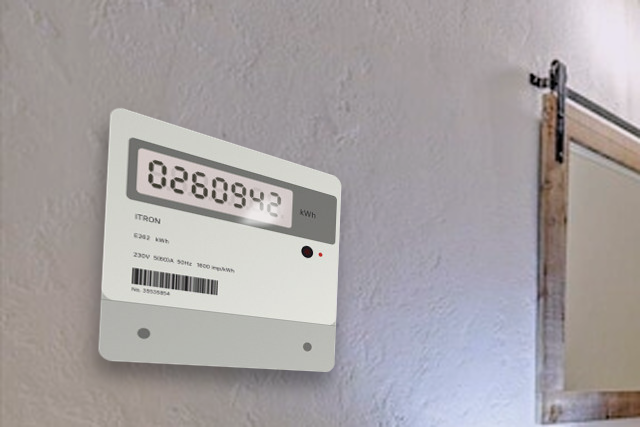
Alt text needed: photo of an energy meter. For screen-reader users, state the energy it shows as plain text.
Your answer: 260942 kWh
